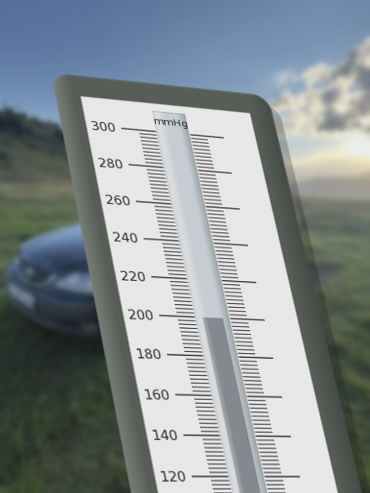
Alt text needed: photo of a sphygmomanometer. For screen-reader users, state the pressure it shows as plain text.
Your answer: 200 mmHg
